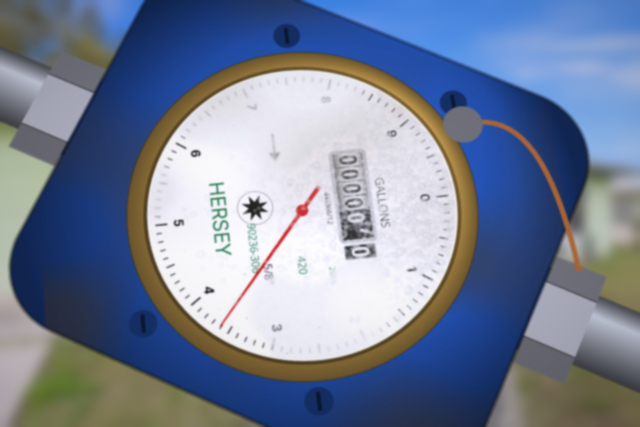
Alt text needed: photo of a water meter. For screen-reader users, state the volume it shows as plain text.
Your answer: 73.6 gal
